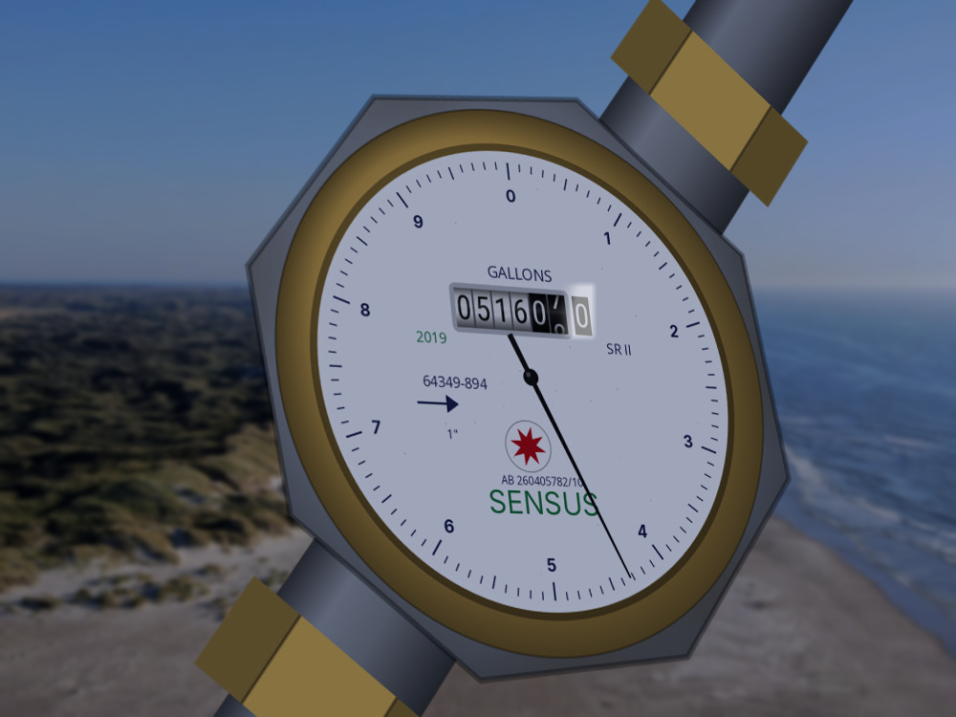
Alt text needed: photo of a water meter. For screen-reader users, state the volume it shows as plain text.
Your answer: 516074.3 gal
